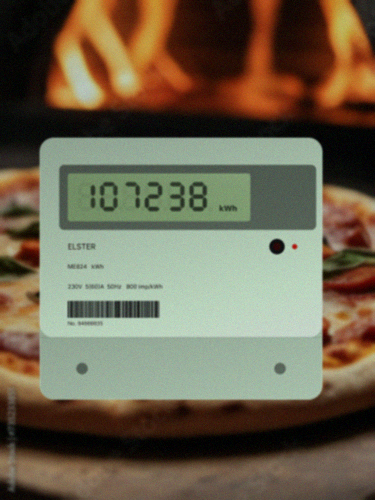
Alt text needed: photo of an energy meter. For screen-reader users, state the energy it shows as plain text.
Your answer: 107238 kWh
